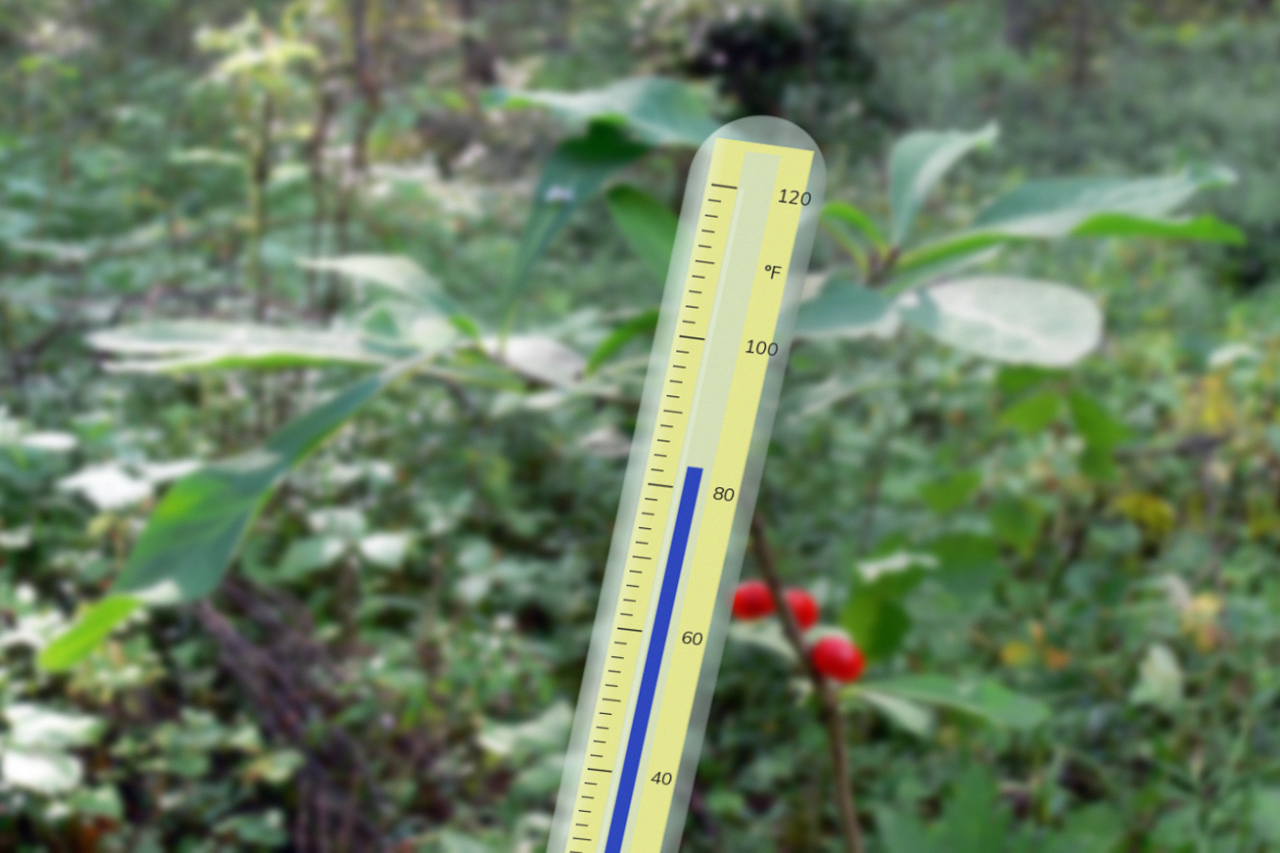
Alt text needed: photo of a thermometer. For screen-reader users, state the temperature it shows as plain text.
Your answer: 83 °F
